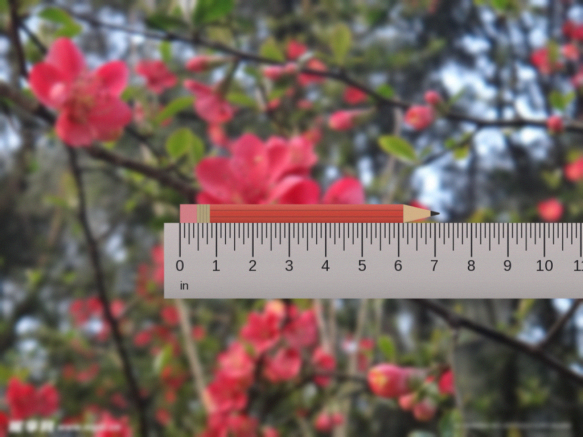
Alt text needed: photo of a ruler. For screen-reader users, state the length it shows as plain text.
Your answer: 7.125 in
